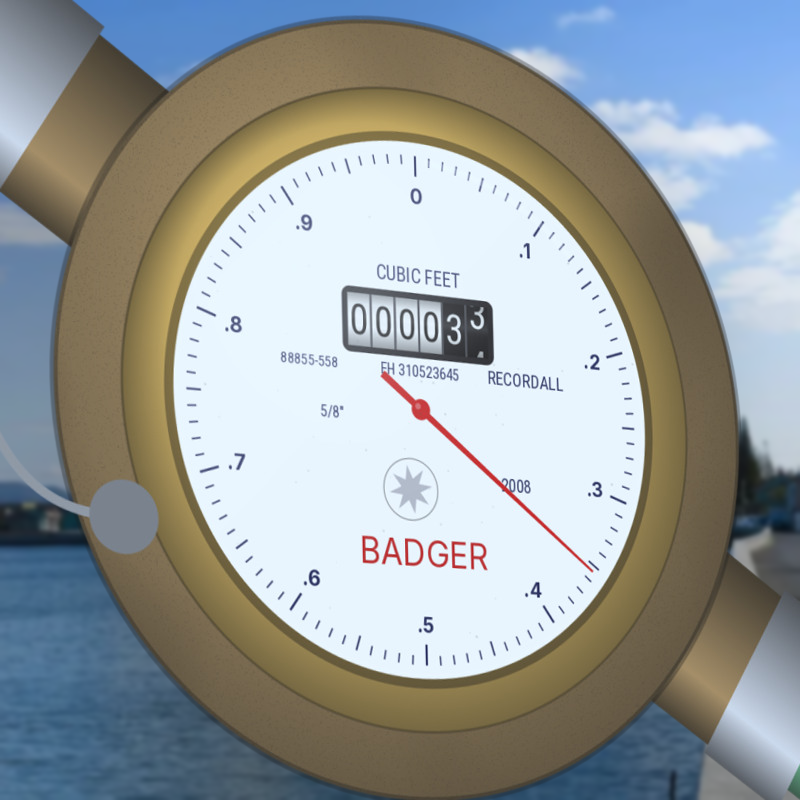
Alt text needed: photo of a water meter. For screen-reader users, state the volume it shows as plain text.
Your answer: 33.35 ft³
